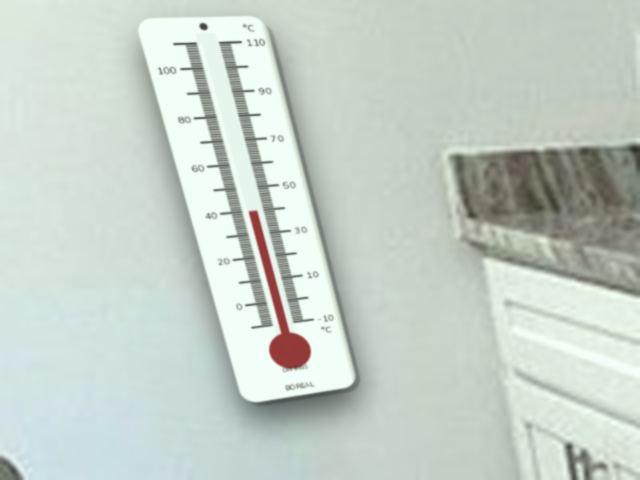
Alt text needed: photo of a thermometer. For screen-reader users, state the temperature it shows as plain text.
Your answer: 40 °C
